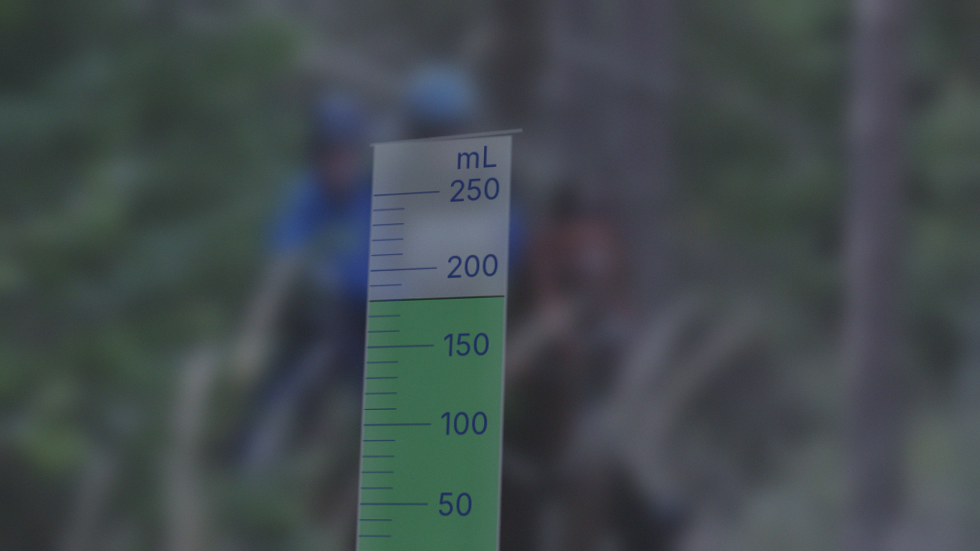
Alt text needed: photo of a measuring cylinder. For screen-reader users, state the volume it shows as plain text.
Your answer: 180 mL
